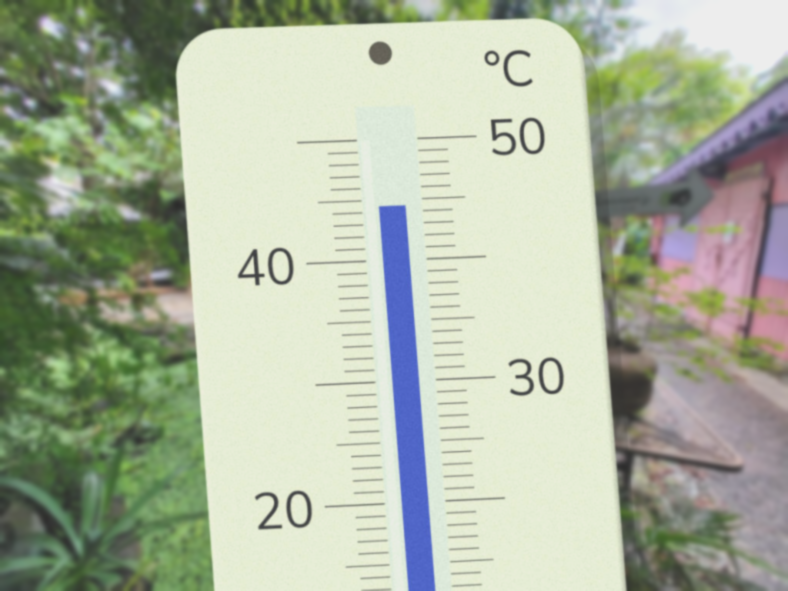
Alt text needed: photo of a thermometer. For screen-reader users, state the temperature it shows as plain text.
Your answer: 44.5 °C
